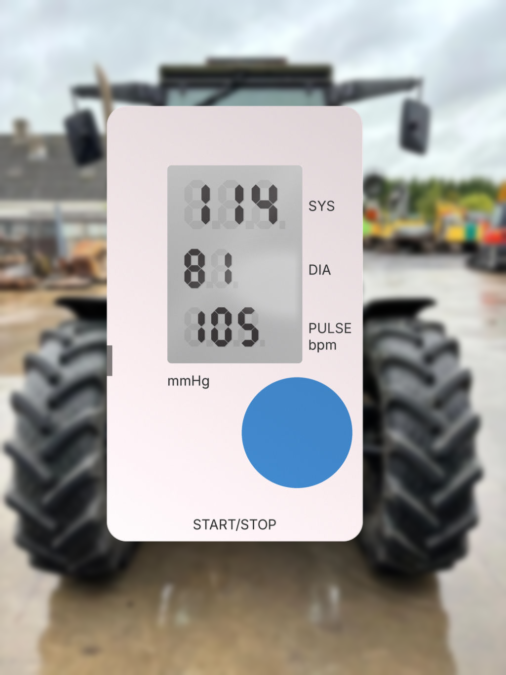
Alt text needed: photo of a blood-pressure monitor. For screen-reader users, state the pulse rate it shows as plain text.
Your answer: 105 bpm
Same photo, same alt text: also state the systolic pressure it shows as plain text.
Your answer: 114 mmHg
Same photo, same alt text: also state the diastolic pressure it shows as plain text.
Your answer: 81 mmHg
